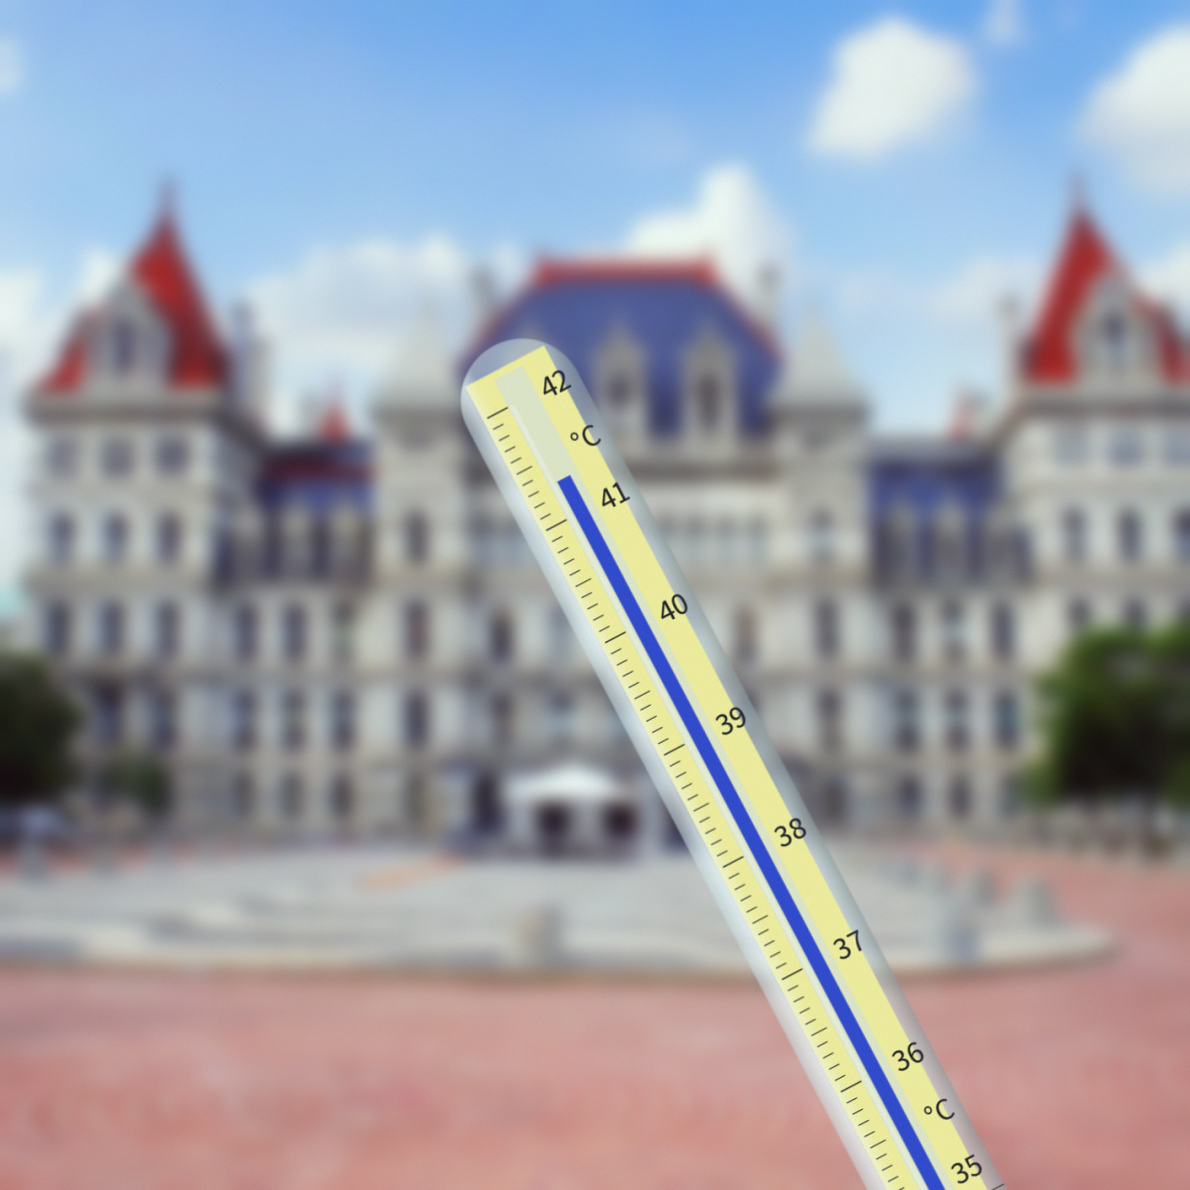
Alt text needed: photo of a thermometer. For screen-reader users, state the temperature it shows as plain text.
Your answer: 41.3 °C
